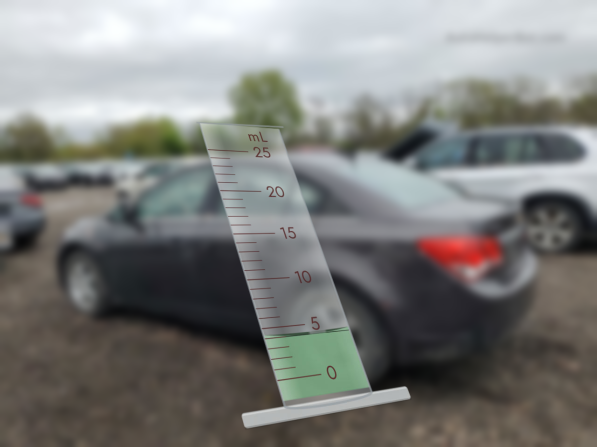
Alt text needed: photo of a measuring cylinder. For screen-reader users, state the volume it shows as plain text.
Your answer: 4 mL
